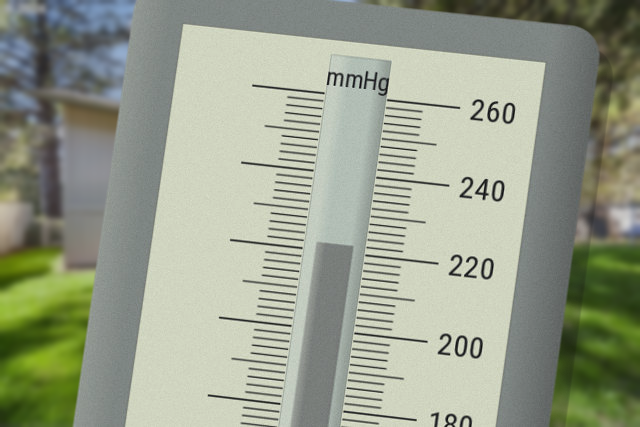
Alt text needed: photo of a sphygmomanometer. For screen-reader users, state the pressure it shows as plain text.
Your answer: 222 mmHg
